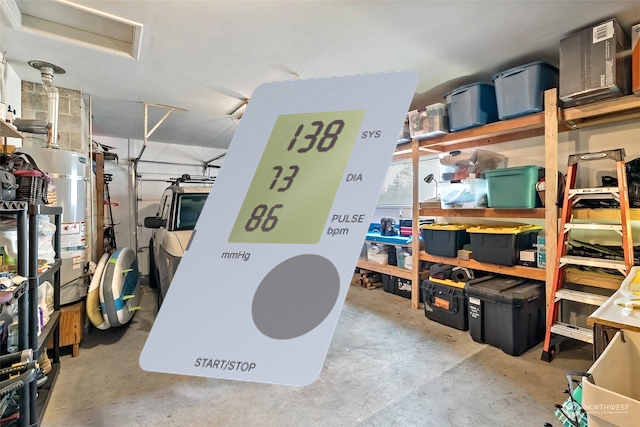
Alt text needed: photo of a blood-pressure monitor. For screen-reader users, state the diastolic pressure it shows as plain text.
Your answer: 73 mmHg
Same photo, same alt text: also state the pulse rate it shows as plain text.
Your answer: 86 bpm
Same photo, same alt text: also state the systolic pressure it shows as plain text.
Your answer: 138 mmHg
